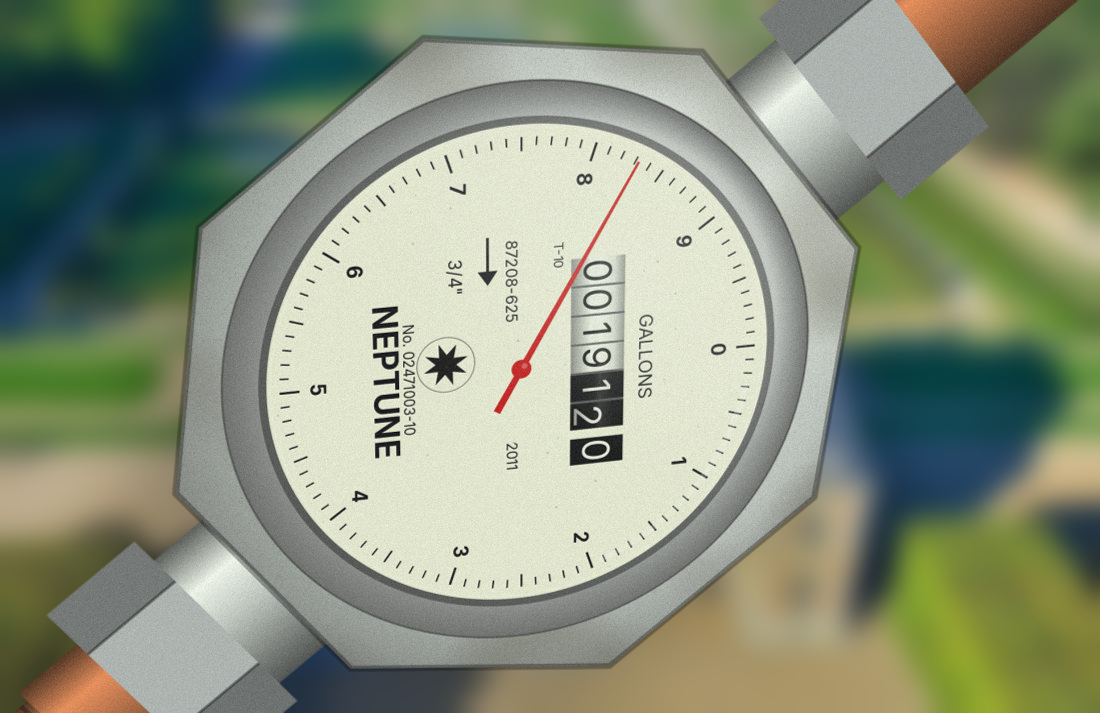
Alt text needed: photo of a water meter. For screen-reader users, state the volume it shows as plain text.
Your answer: 19118.3 gal
